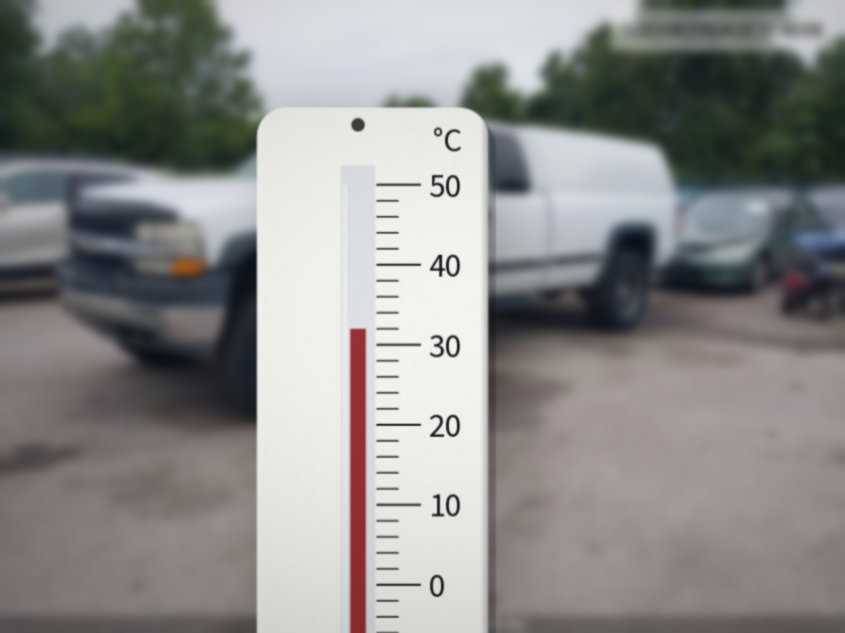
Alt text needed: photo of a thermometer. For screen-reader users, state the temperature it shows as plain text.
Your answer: 32 °C
